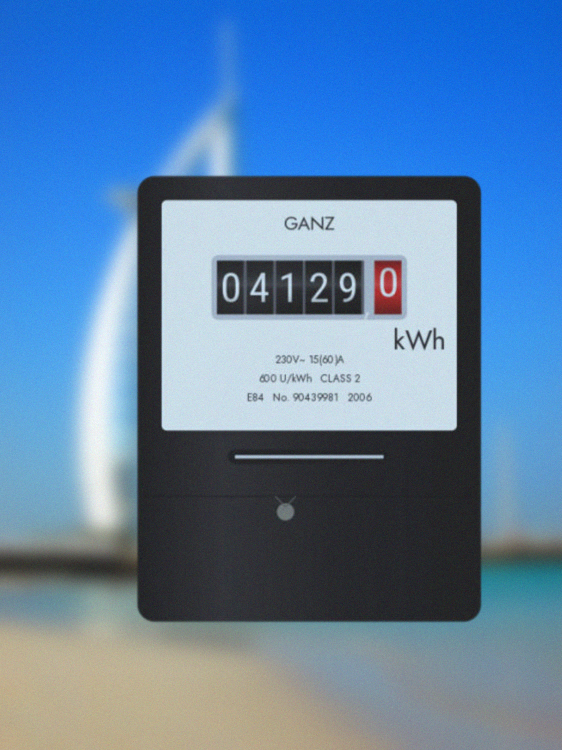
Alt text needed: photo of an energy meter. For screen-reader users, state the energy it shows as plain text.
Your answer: 4129.0 kWh
